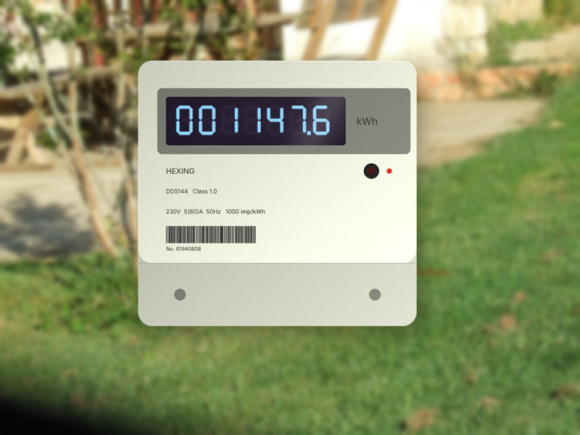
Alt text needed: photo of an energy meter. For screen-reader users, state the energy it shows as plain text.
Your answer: 1147.6 kWh
